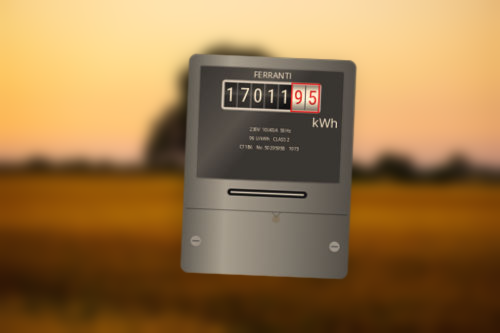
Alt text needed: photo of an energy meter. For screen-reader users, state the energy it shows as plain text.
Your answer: 17011.95 kWh
